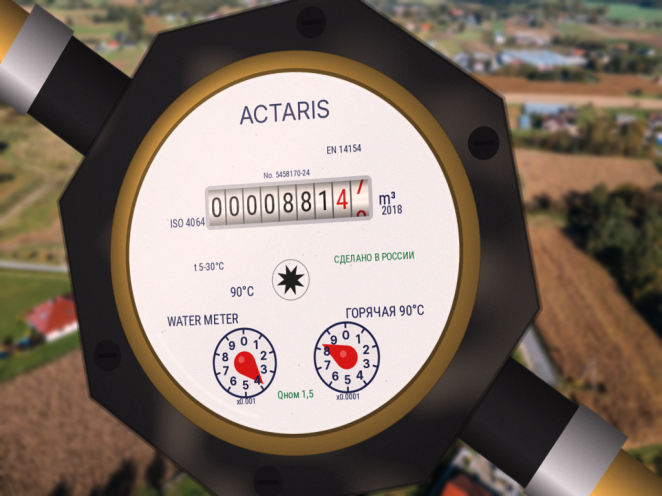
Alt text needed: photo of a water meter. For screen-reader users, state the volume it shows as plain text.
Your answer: 881.4738 m³
